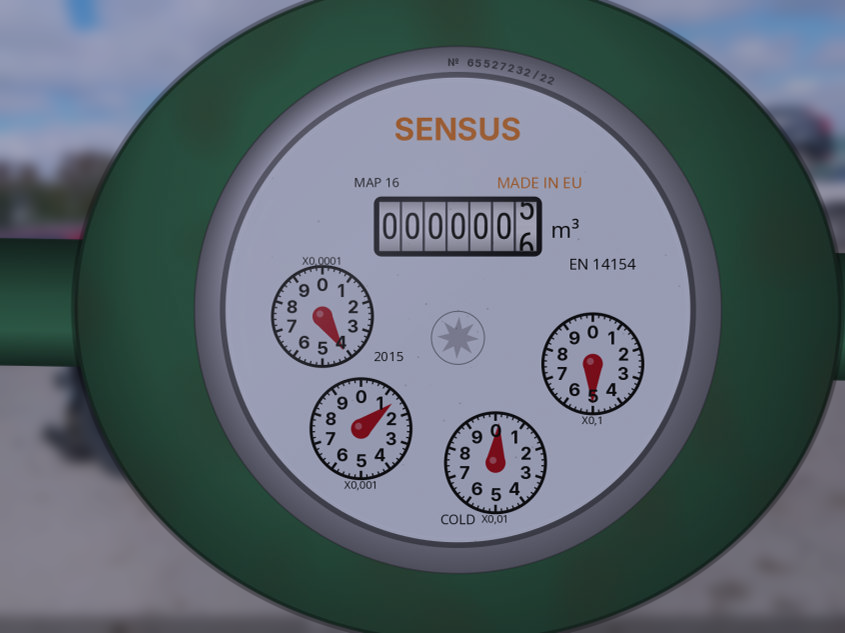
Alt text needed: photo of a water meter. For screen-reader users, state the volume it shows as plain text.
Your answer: 5.5014 m³
